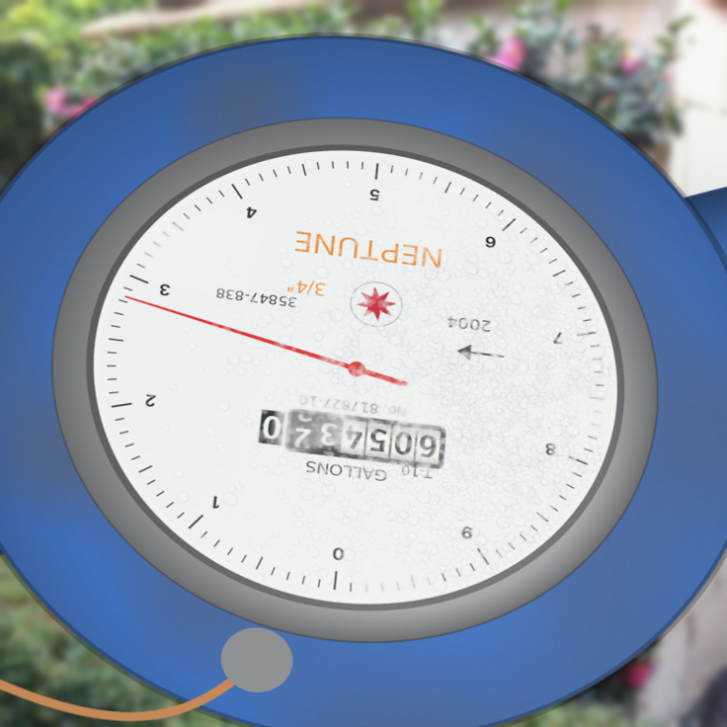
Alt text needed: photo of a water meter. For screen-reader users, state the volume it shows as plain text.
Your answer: 6054322.8 gal
